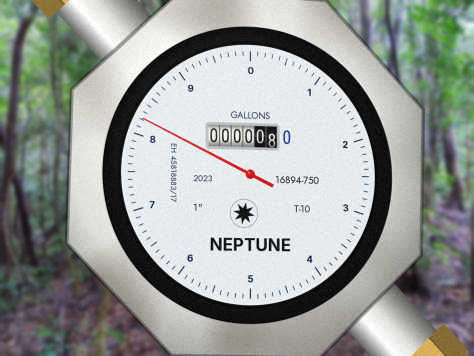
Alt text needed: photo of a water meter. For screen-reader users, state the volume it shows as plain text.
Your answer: 78.2 gal
